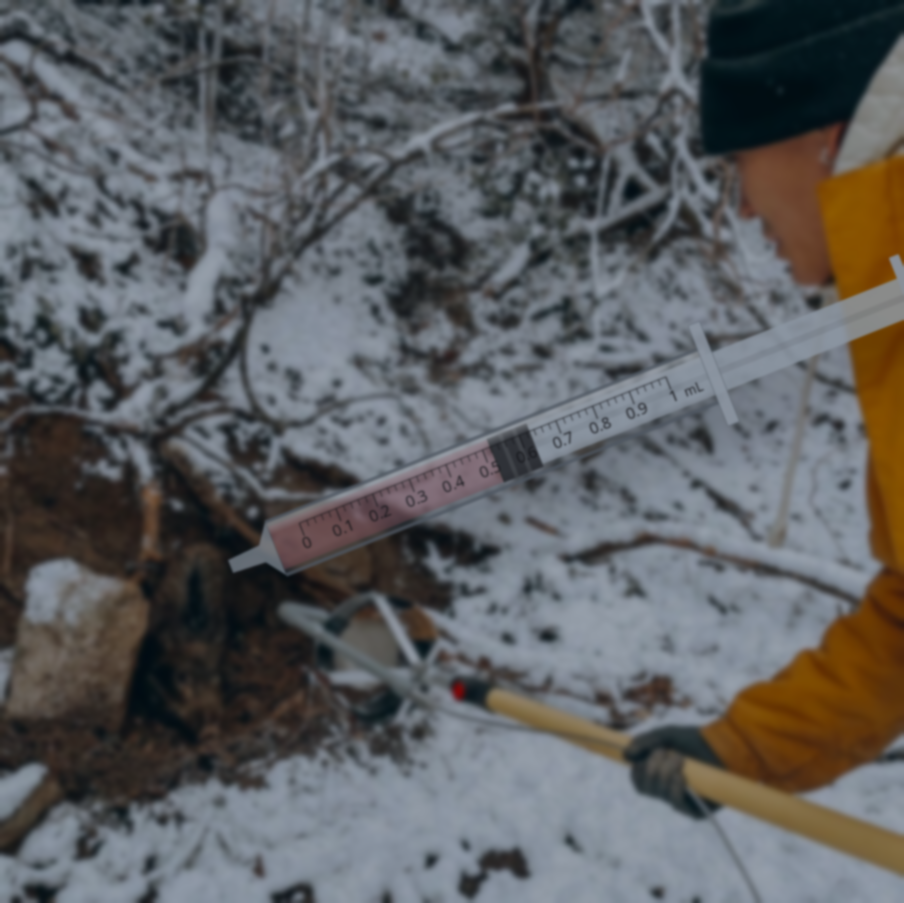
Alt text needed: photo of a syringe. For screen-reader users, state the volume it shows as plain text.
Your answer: 0.52 mL
